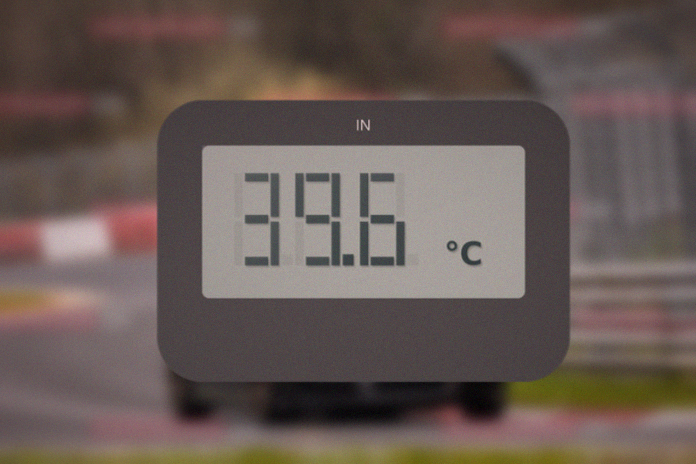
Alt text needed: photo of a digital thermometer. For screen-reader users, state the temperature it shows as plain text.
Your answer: 39.6 °C
